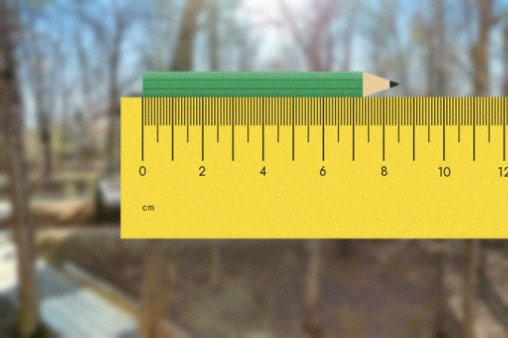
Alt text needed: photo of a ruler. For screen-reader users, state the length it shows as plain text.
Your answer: 8.5 cm
